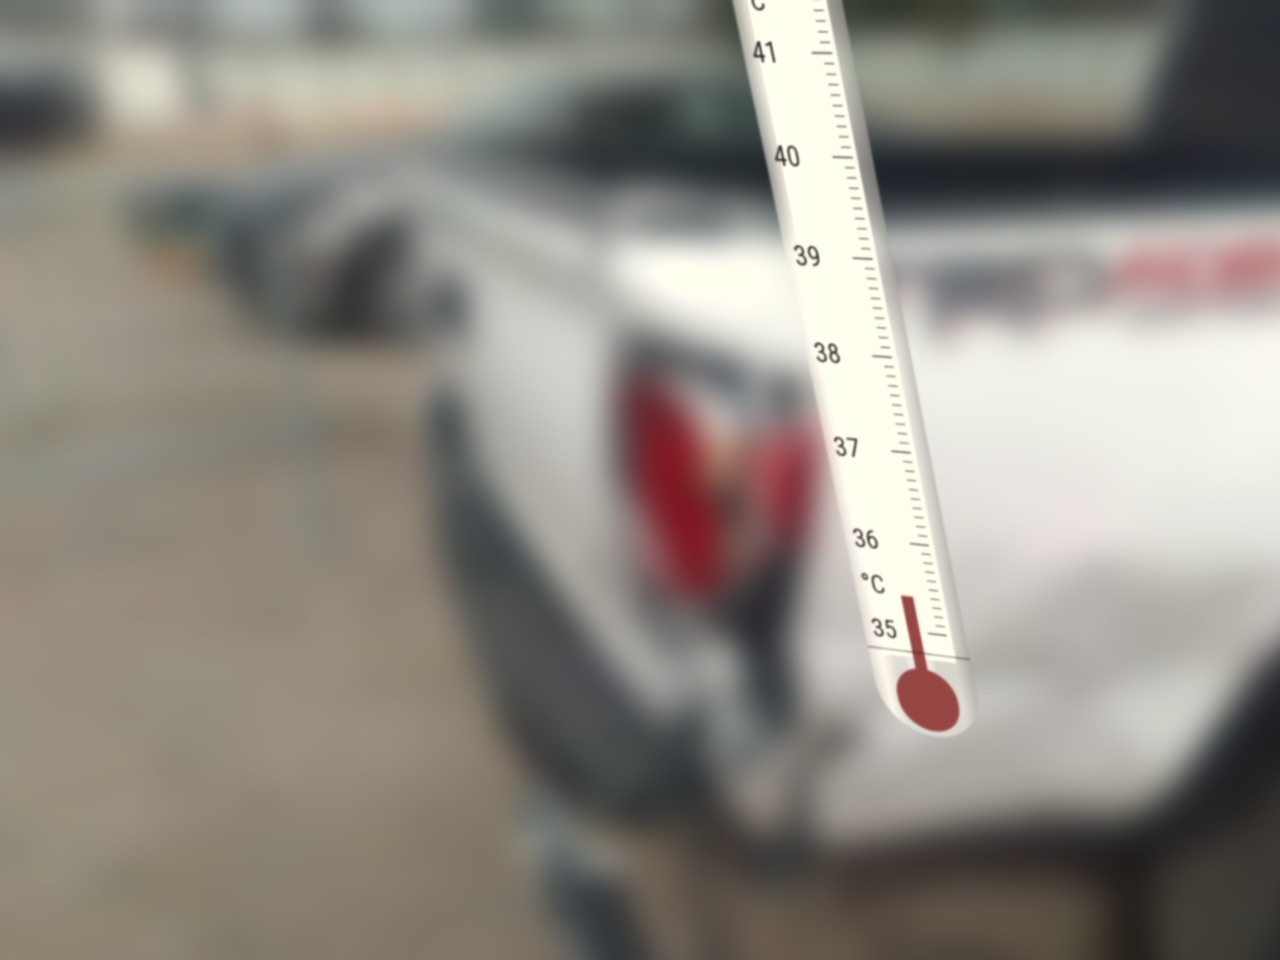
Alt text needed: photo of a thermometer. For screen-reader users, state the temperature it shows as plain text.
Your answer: 35.4 °C
